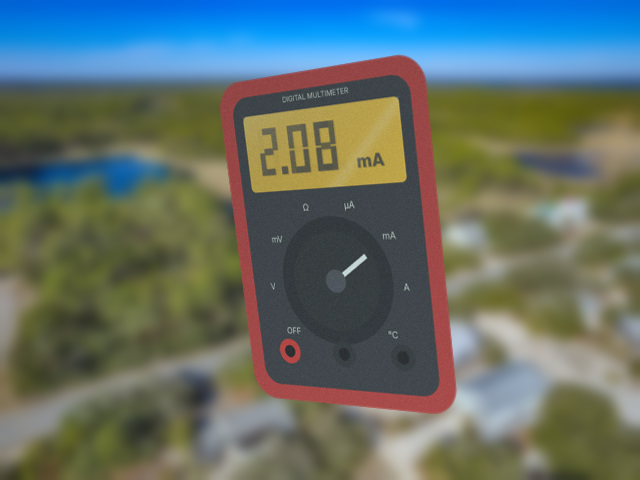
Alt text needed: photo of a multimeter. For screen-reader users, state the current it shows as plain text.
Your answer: 2.08 mA
